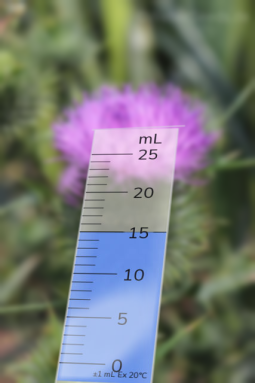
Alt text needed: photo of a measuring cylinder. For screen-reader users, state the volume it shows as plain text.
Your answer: 15 mL
